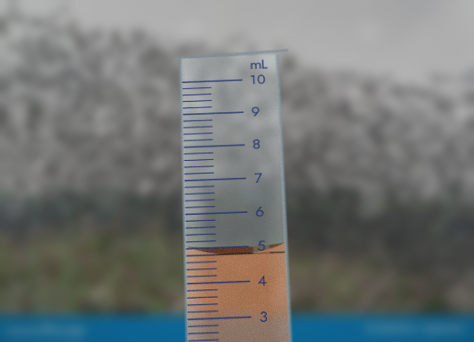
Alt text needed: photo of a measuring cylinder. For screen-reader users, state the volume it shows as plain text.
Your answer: 4.8 mL
